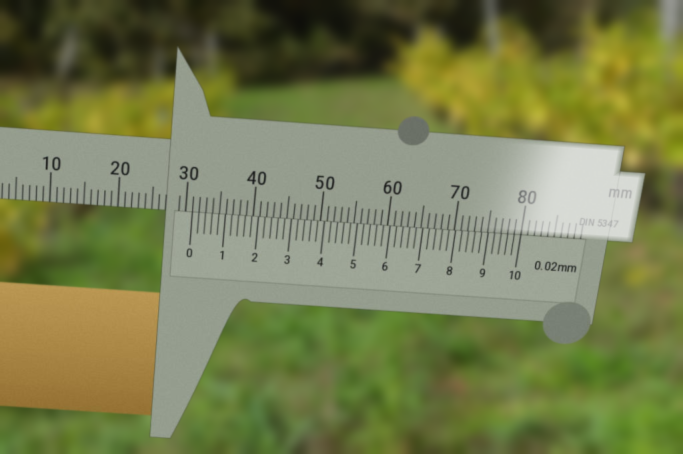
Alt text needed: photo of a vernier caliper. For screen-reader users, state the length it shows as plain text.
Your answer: 31.0 mm
